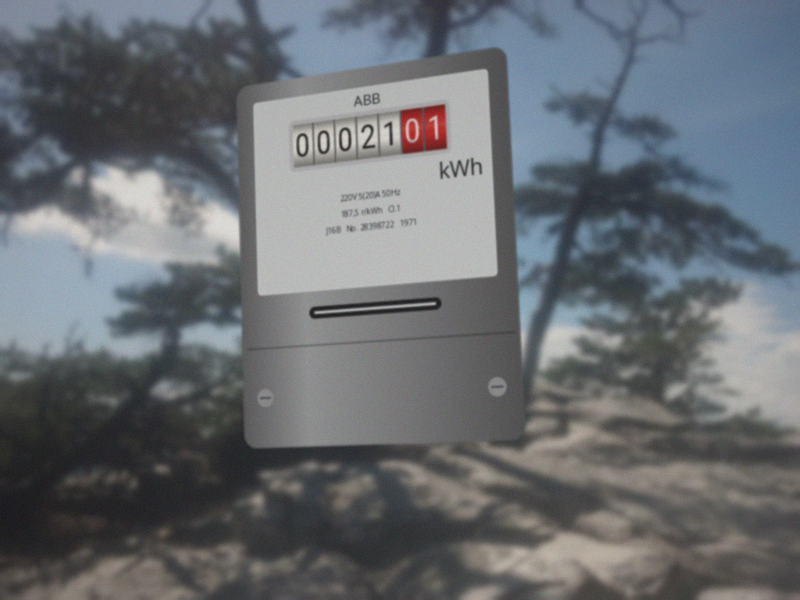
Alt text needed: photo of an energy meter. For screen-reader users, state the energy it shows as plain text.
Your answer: 21.01 kWh
